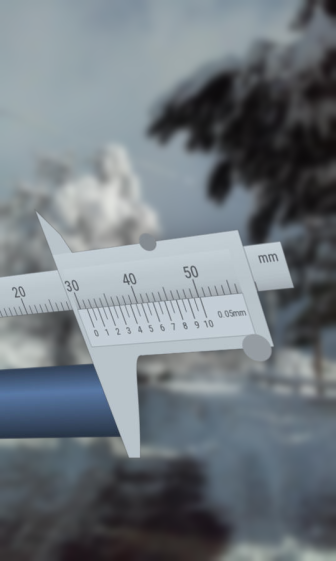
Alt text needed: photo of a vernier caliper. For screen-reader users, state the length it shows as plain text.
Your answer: 31.2 mm
